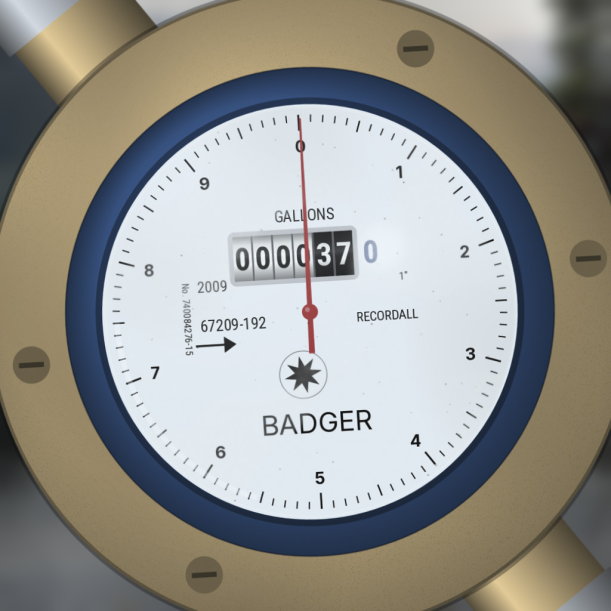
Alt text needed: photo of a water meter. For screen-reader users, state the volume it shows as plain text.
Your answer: 370.0 gal
